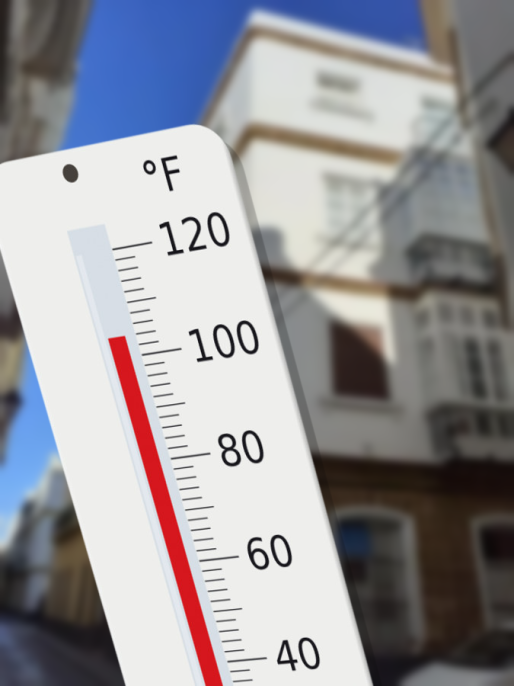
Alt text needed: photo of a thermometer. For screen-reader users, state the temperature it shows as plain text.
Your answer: 104 °F
